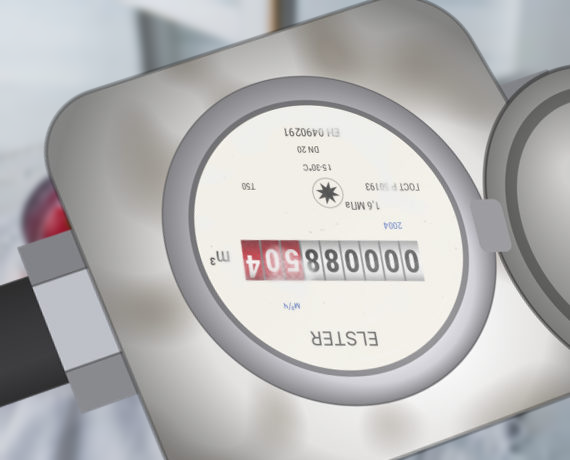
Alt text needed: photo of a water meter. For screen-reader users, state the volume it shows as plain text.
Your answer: 88.504 m³
